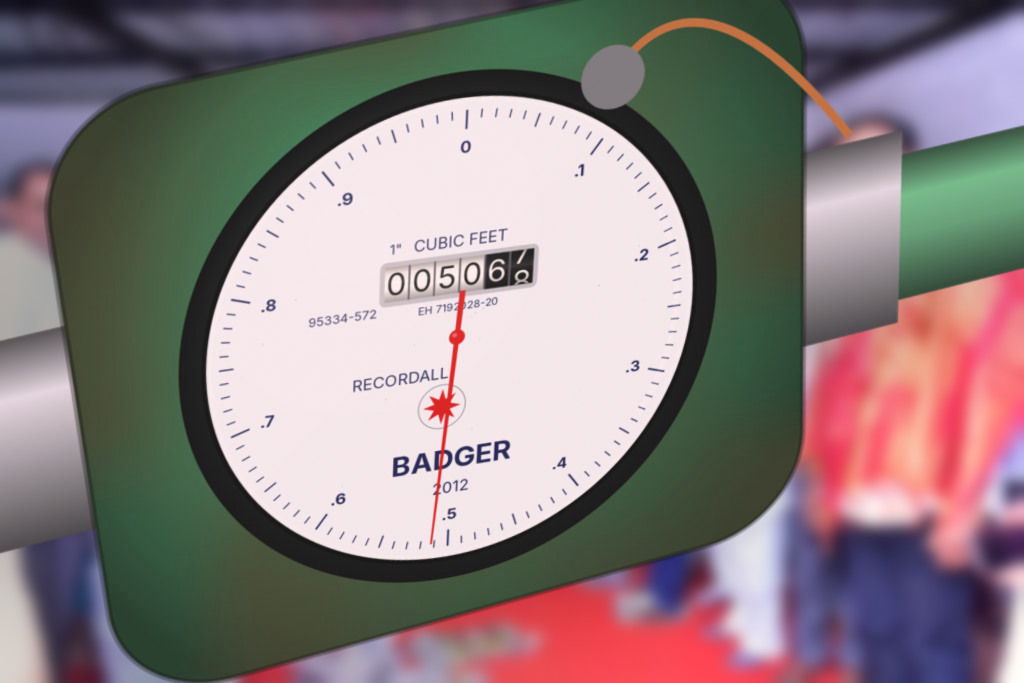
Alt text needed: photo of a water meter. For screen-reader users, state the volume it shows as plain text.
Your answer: 5067.51 ft³
